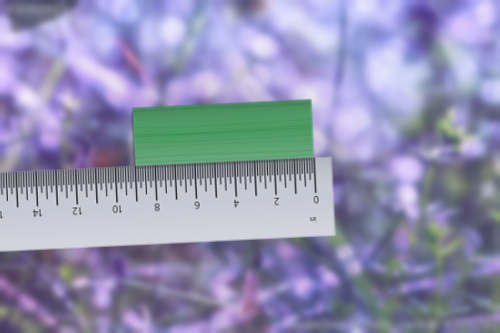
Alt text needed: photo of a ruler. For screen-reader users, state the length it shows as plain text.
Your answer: 9 in
